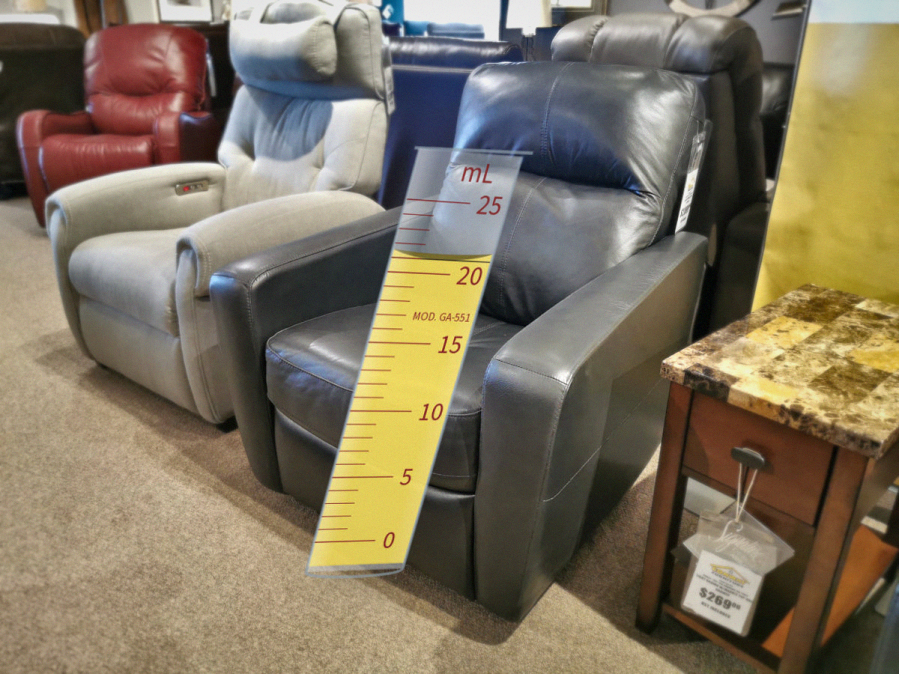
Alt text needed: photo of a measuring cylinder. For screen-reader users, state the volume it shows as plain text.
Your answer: 21 mL
